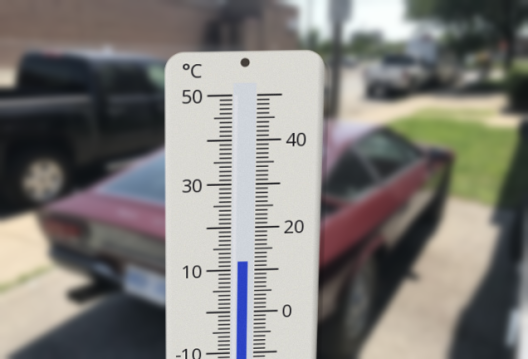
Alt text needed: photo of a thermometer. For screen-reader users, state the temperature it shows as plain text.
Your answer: 12 °C
